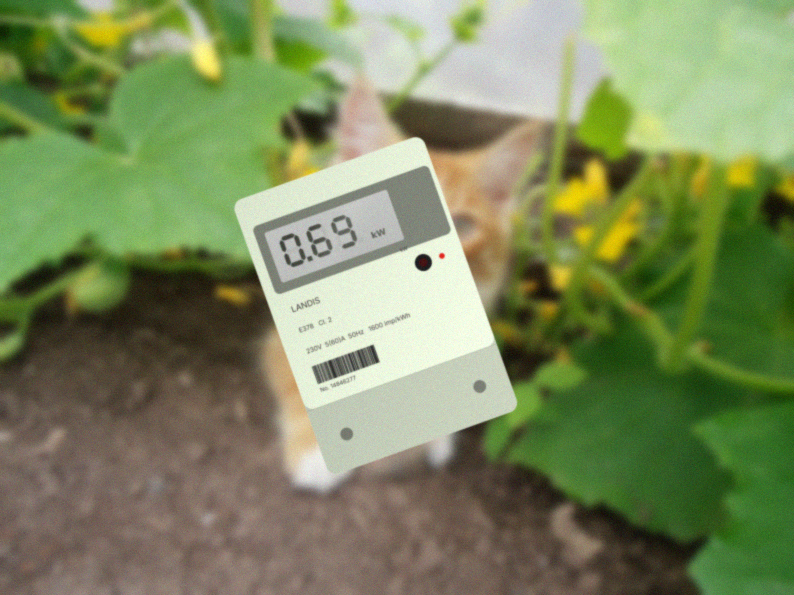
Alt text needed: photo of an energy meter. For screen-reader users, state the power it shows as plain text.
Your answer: 0.69 kW
